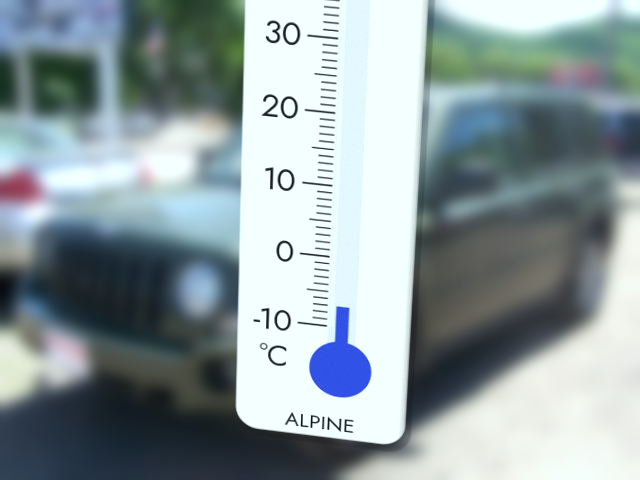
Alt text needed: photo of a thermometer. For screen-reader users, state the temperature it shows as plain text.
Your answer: -7 °C
